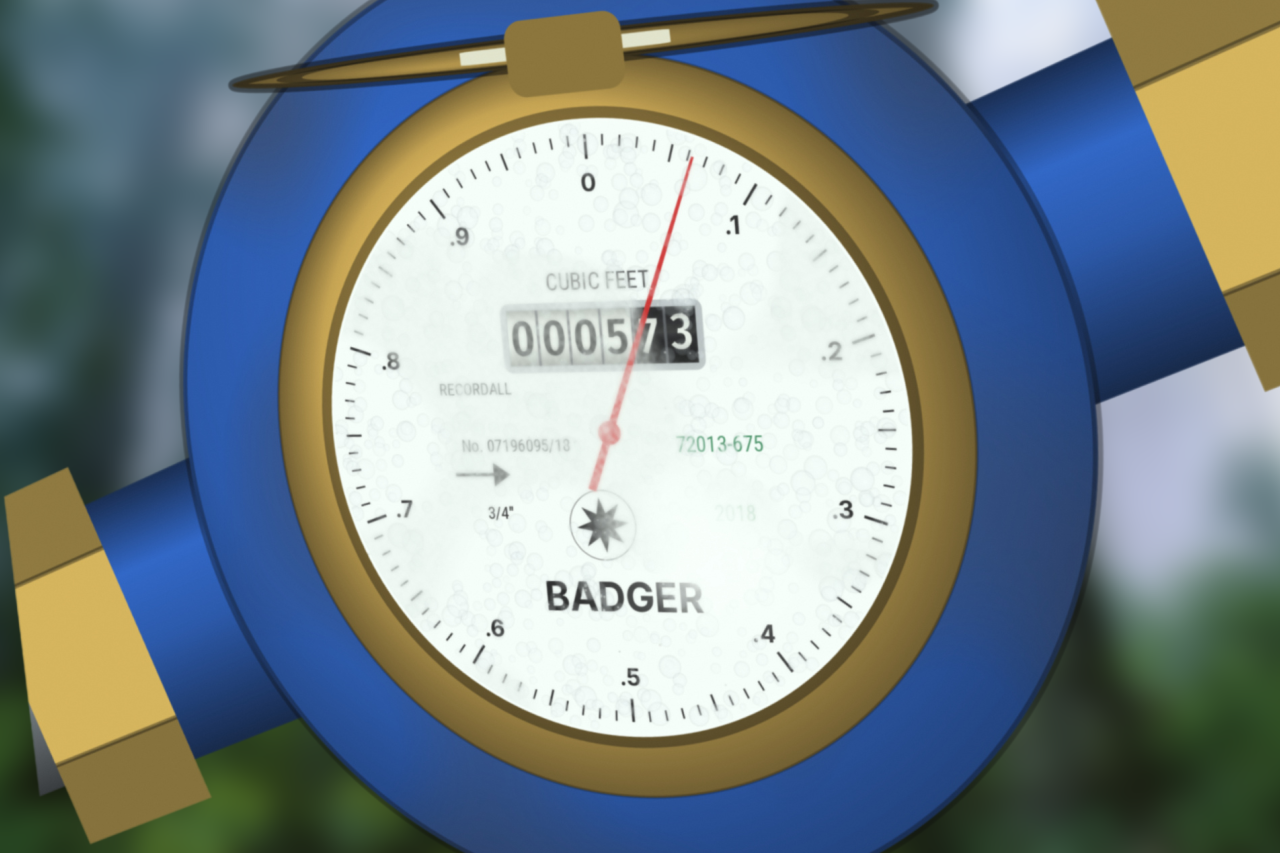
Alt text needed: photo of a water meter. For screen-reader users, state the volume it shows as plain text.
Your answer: 573.06 ft³
